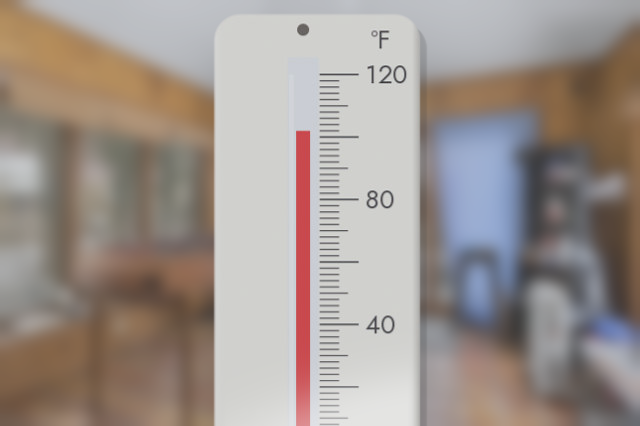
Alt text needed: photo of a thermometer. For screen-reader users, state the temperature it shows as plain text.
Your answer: 102 °F
